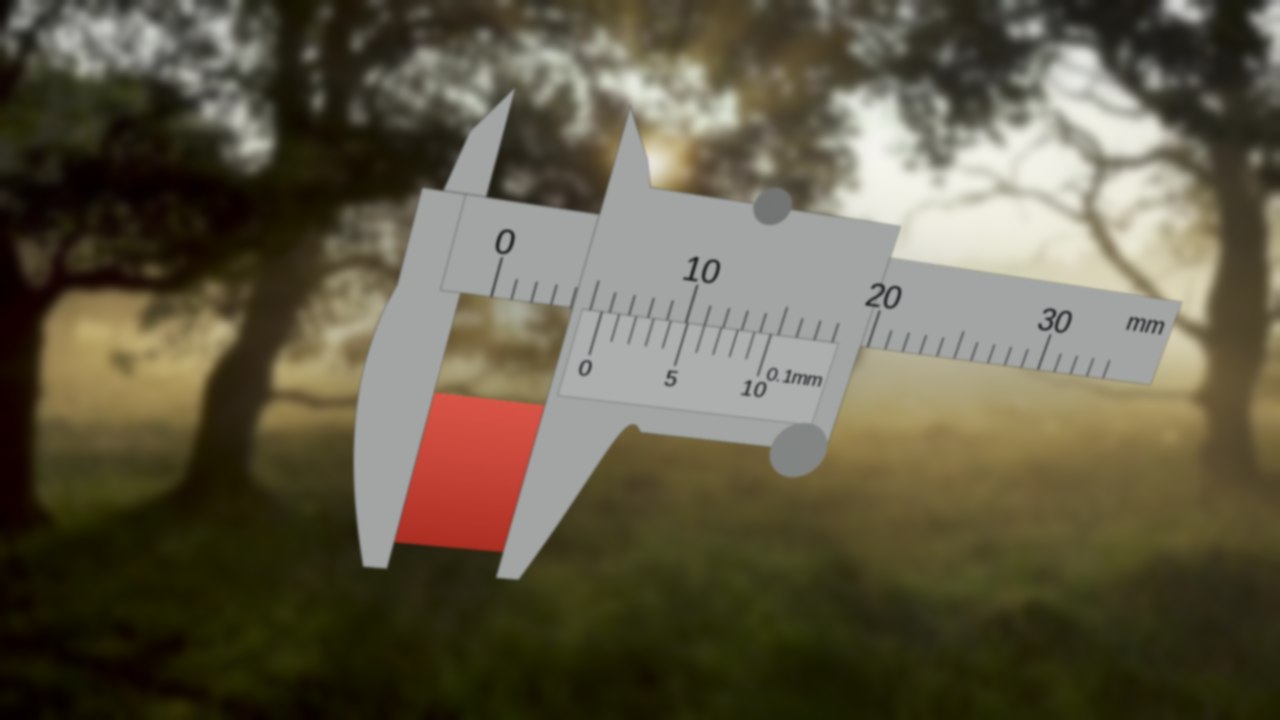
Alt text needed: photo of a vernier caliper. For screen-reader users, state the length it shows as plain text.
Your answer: 5.6 mm
